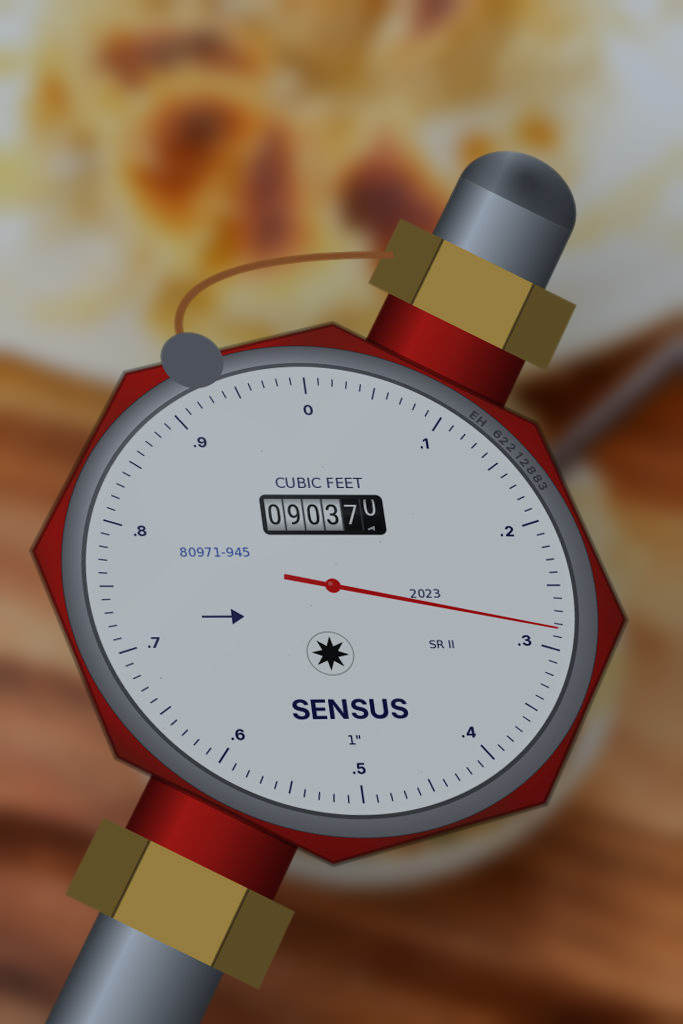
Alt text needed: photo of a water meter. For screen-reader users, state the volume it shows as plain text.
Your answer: 90370.28 ft³
